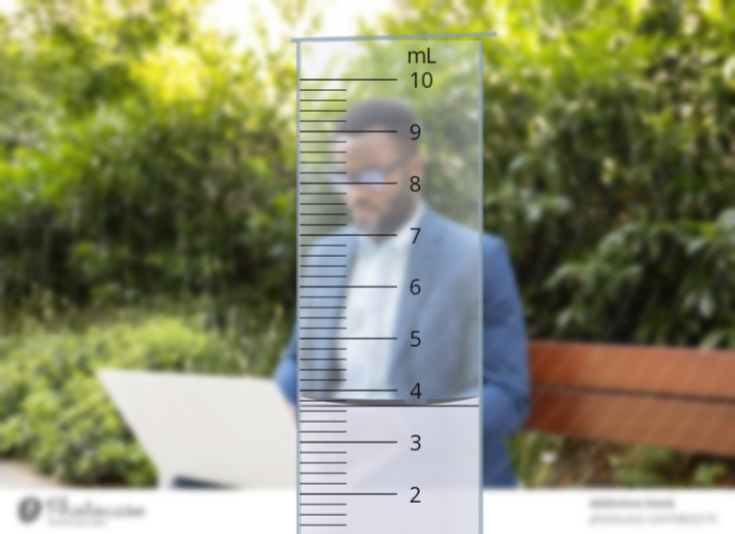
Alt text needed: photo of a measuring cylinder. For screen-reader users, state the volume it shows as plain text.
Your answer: 3.7 mL
